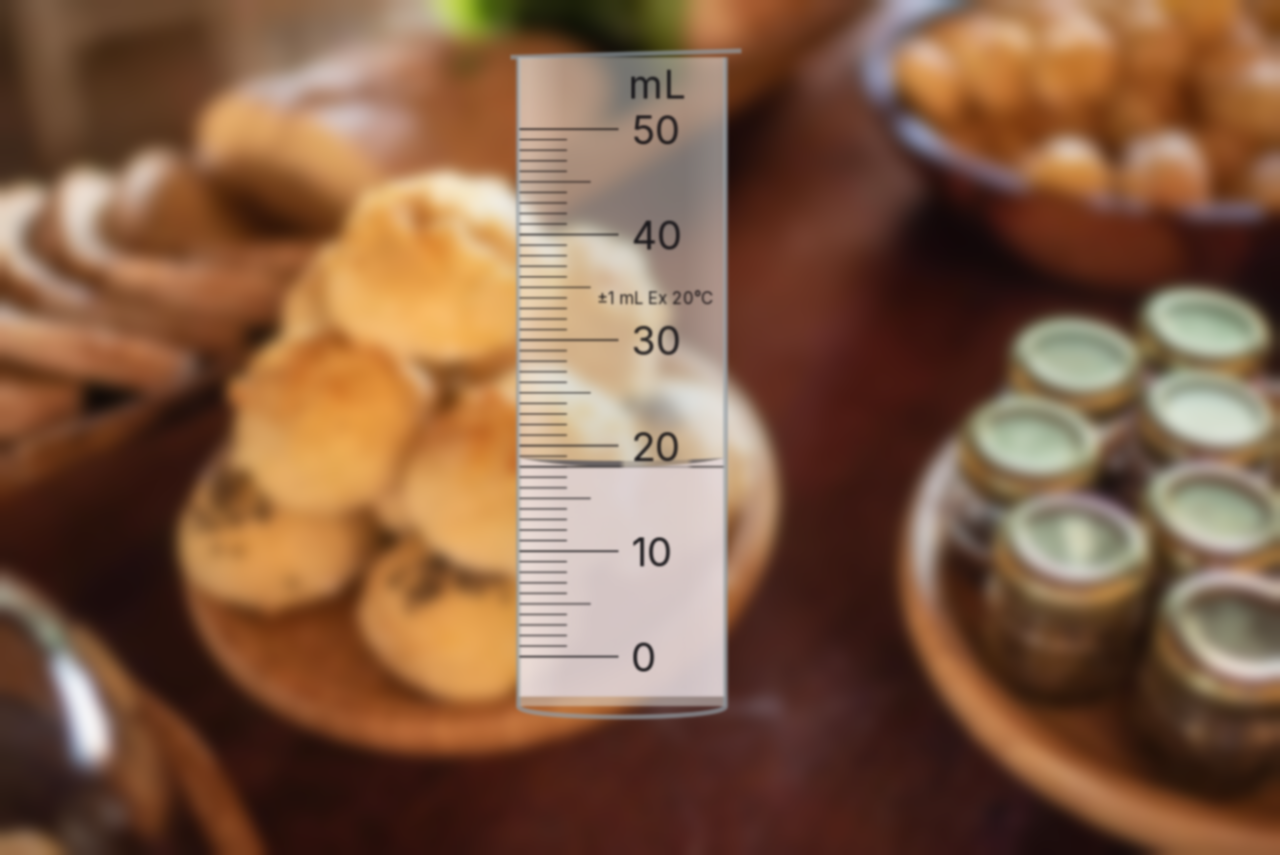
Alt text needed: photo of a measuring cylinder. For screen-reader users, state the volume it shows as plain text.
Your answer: 18 mL
